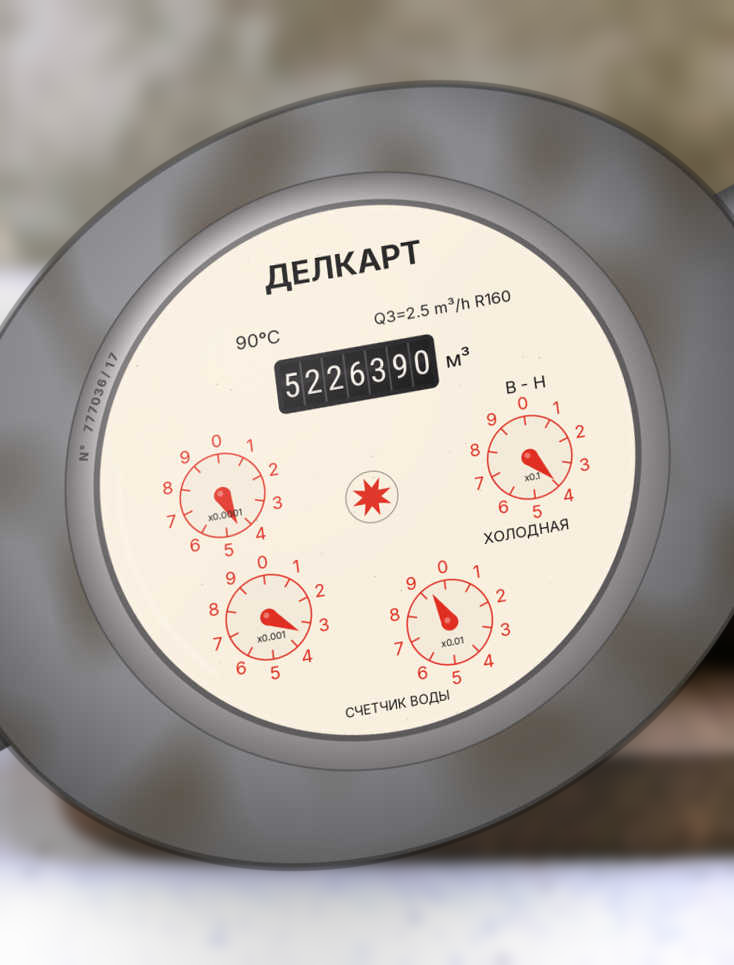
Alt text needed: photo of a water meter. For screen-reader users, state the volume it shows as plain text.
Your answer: 5226390.3934 m³
